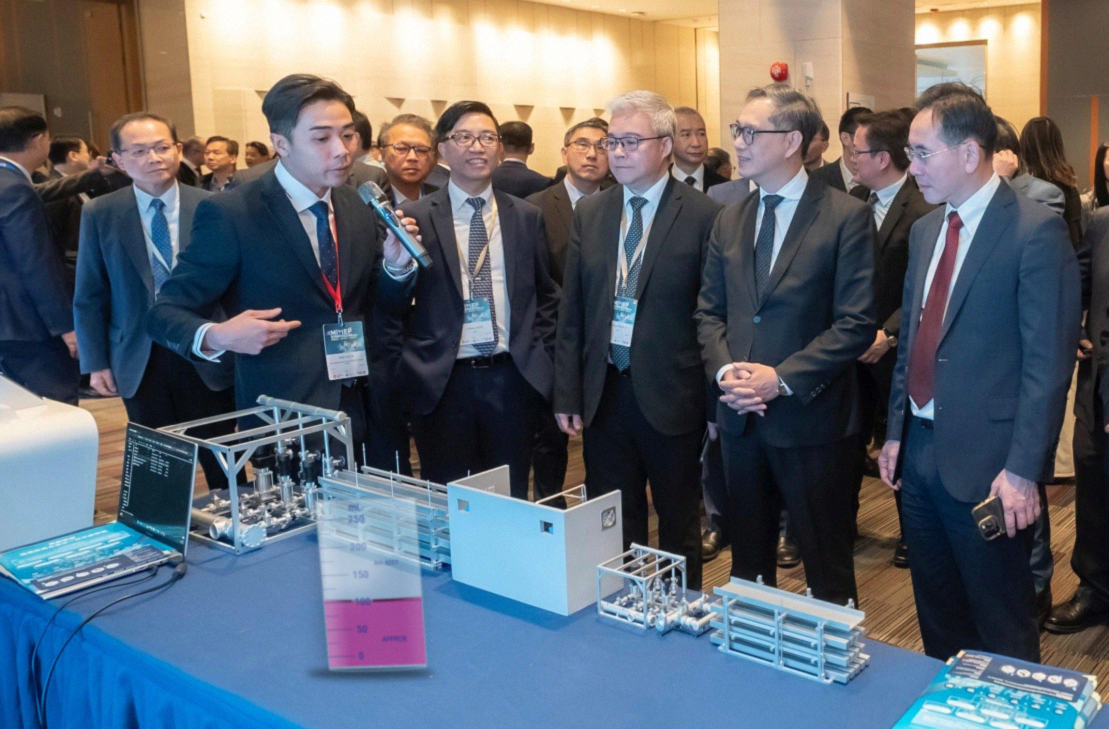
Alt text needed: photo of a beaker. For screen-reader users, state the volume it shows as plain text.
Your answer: 100 mL
